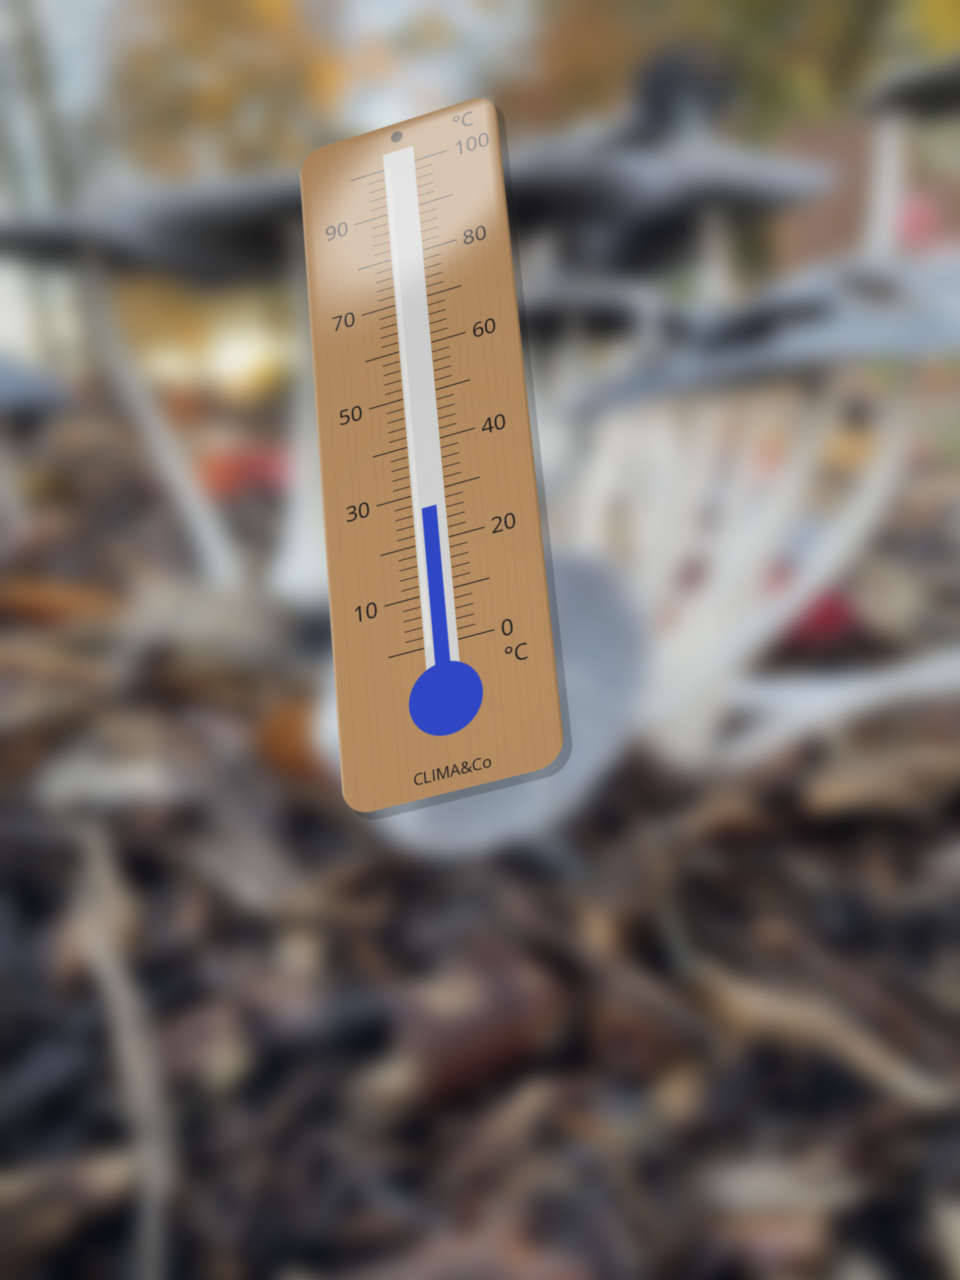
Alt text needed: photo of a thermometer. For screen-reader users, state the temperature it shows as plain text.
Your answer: 27 °C
